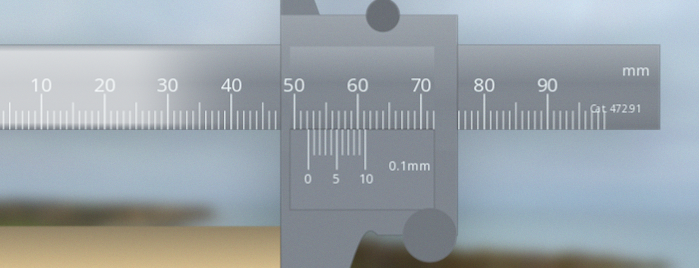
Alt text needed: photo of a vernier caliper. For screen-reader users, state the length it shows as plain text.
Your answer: 52.2 mm
